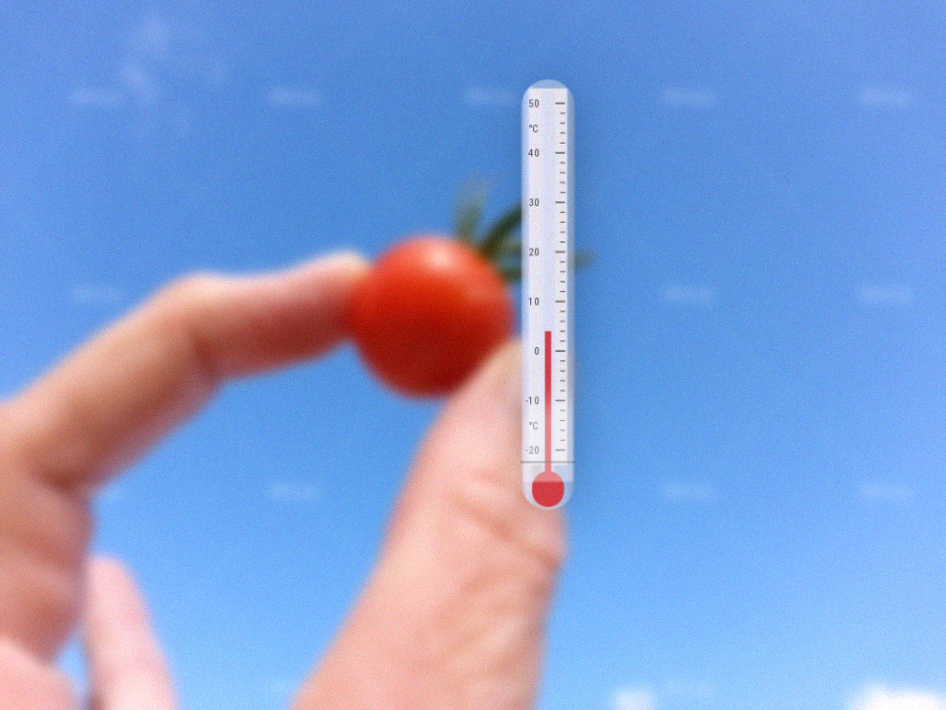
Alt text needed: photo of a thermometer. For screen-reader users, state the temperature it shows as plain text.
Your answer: 4 °C
